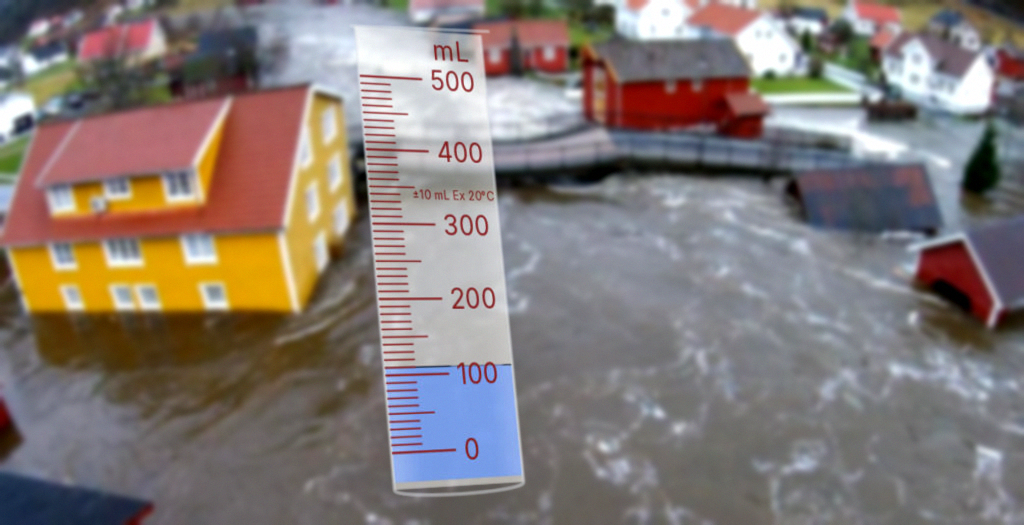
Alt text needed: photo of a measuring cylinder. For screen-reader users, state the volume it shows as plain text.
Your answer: 110 mL
